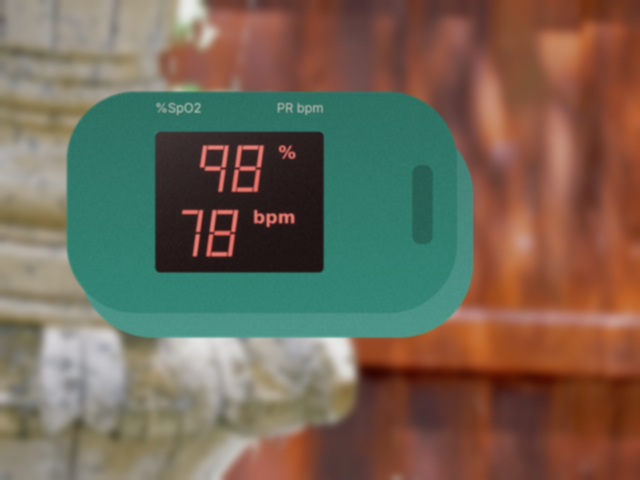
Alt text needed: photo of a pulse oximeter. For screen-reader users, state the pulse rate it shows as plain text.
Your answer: 78 bpm
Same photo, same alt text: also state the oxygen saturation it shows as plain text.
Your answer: 98 %
